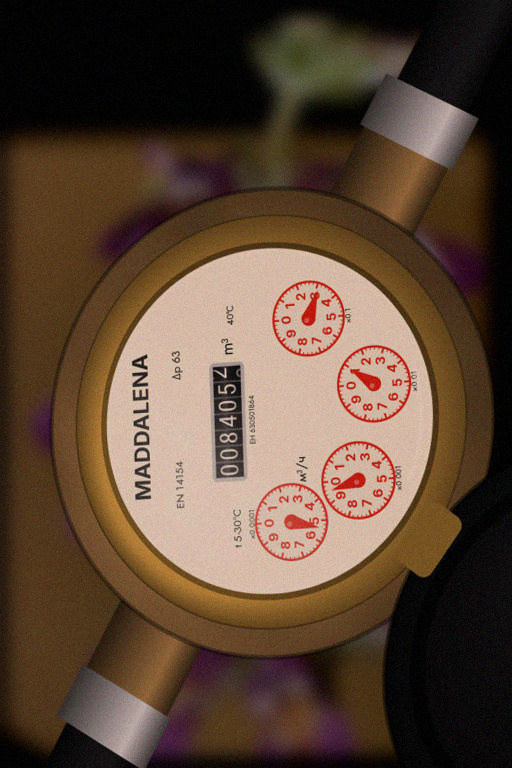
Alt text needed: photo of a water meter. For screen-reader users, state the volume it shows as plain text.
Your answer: 84052.3095 m³
